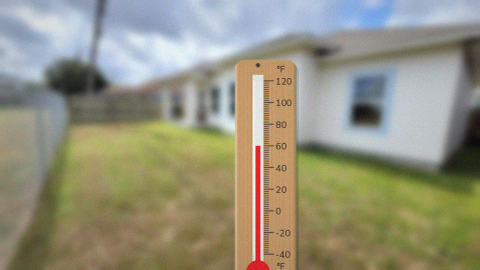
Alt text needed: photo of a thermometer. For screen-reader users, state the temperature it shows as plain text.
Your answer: 60 °F
